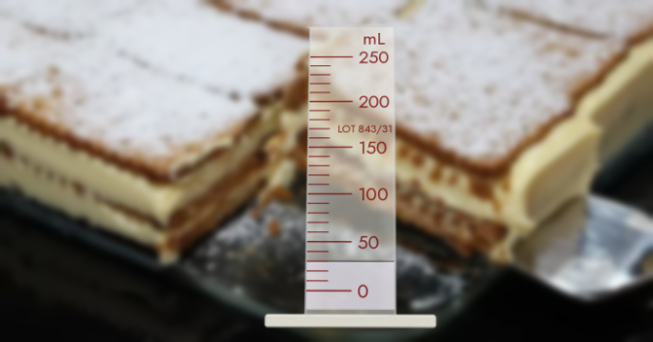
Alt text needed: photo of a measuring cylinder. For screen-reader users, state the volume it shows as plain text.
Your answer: 30 mL
